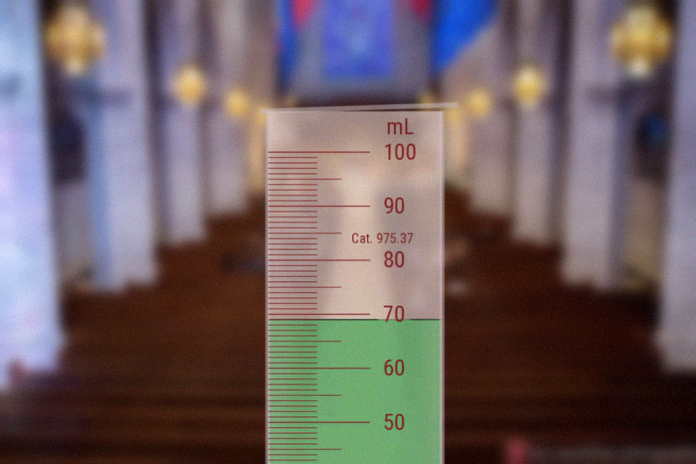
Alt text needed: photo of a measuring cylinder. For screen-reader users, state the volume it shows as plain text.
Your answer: 69 mL
